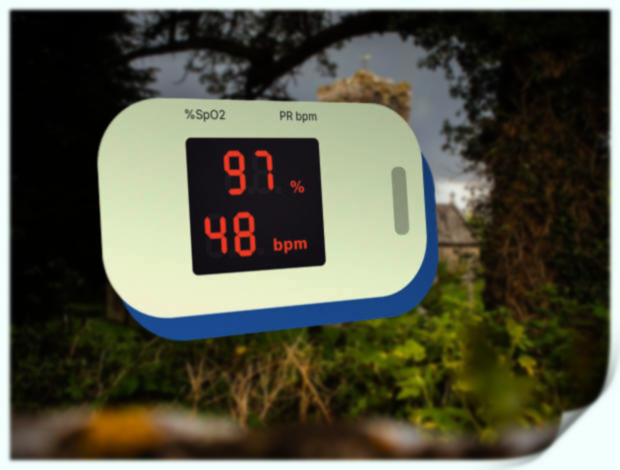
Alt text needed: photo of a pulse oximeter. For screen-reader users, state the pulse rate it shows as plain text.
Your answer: 48 bpm
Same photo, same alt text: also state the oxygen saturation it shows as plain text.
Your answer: 97 %
